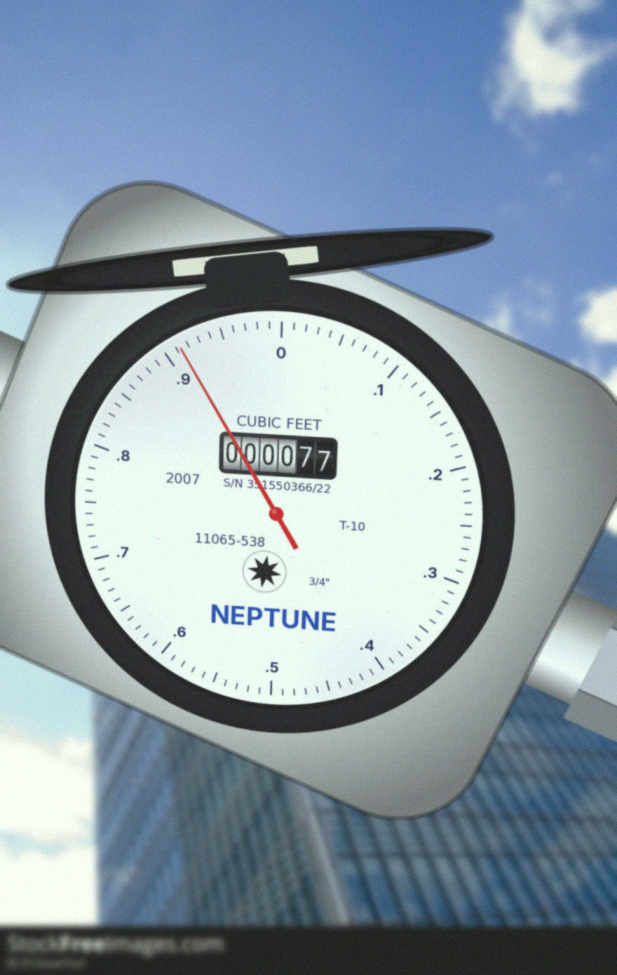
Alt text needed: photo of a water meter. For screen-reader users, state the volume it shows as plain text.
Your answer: 76.91 ft³
